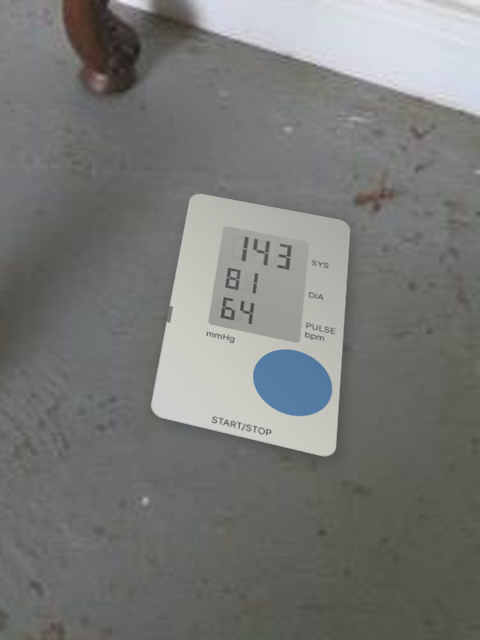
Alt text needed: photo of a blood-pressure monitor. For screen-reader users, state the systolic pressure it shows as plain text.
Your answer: 143 mmHg
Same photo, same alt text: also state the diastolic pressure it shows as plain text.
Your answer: 81 mmHg
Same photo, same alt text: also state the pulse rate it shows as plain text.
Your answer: 64 bpm
